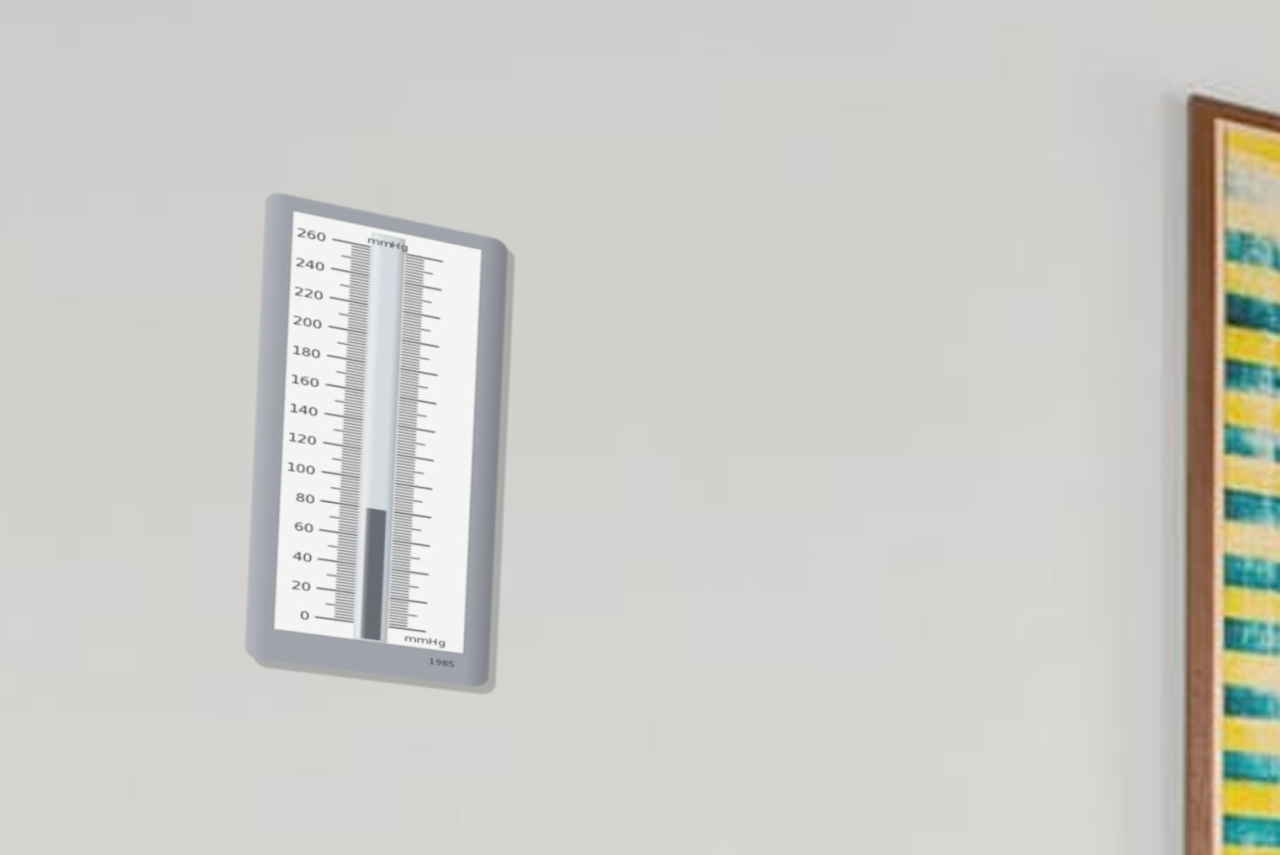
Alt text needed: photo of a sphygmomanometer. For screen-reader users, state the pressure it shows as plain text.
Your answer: 80 mmHg
